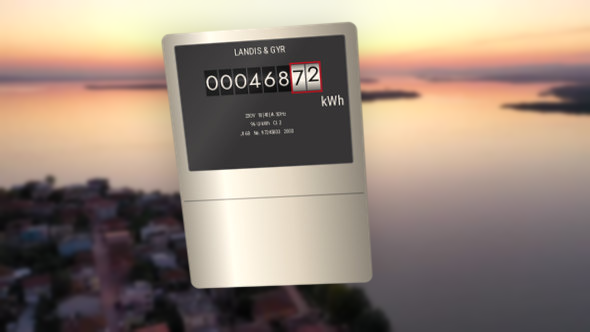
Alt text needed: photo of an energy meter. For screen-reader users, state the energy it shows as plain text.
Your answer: 468.72 kWh
